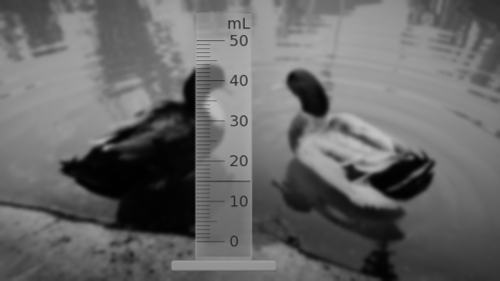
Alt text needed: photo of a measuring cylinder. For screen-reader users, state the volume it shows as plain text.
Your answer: 15 mL
